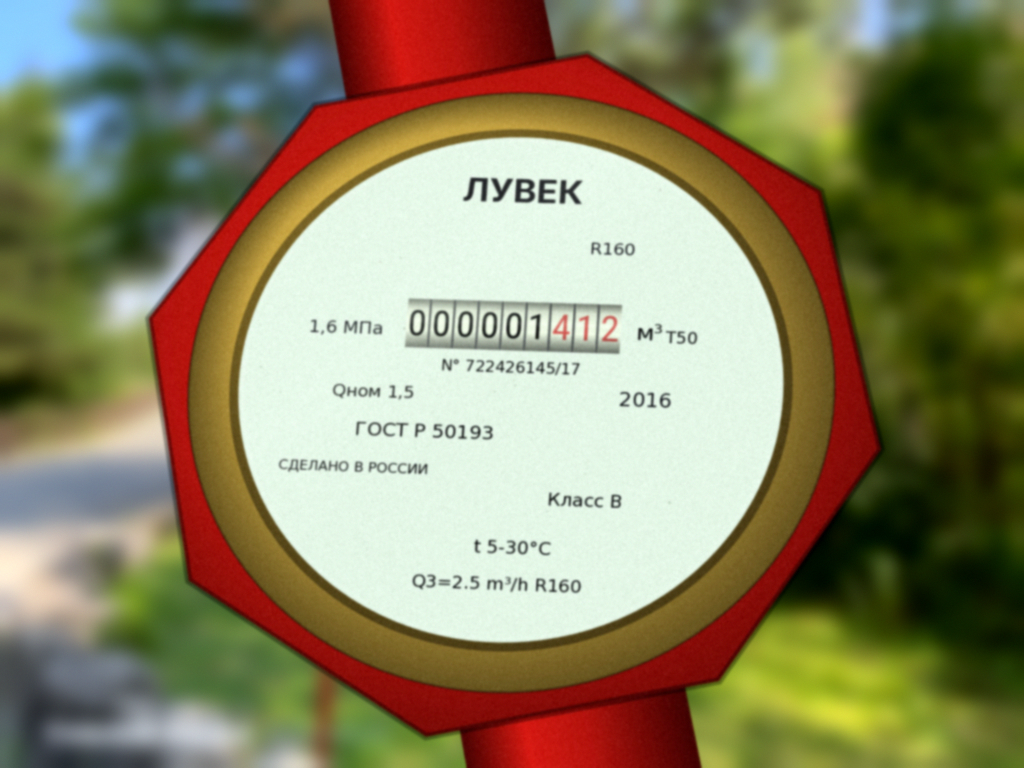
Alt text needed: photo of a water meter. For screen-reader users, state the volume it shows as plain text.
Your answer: 1.412 m³
